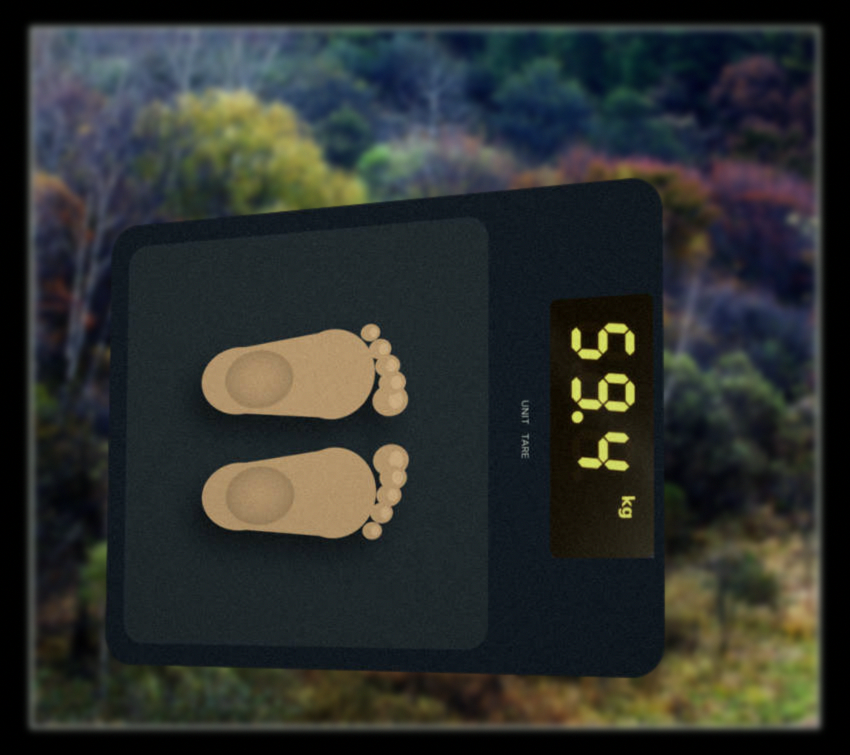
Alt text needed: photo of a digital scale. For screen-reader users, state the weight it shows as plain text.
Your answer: 59.4 kg
